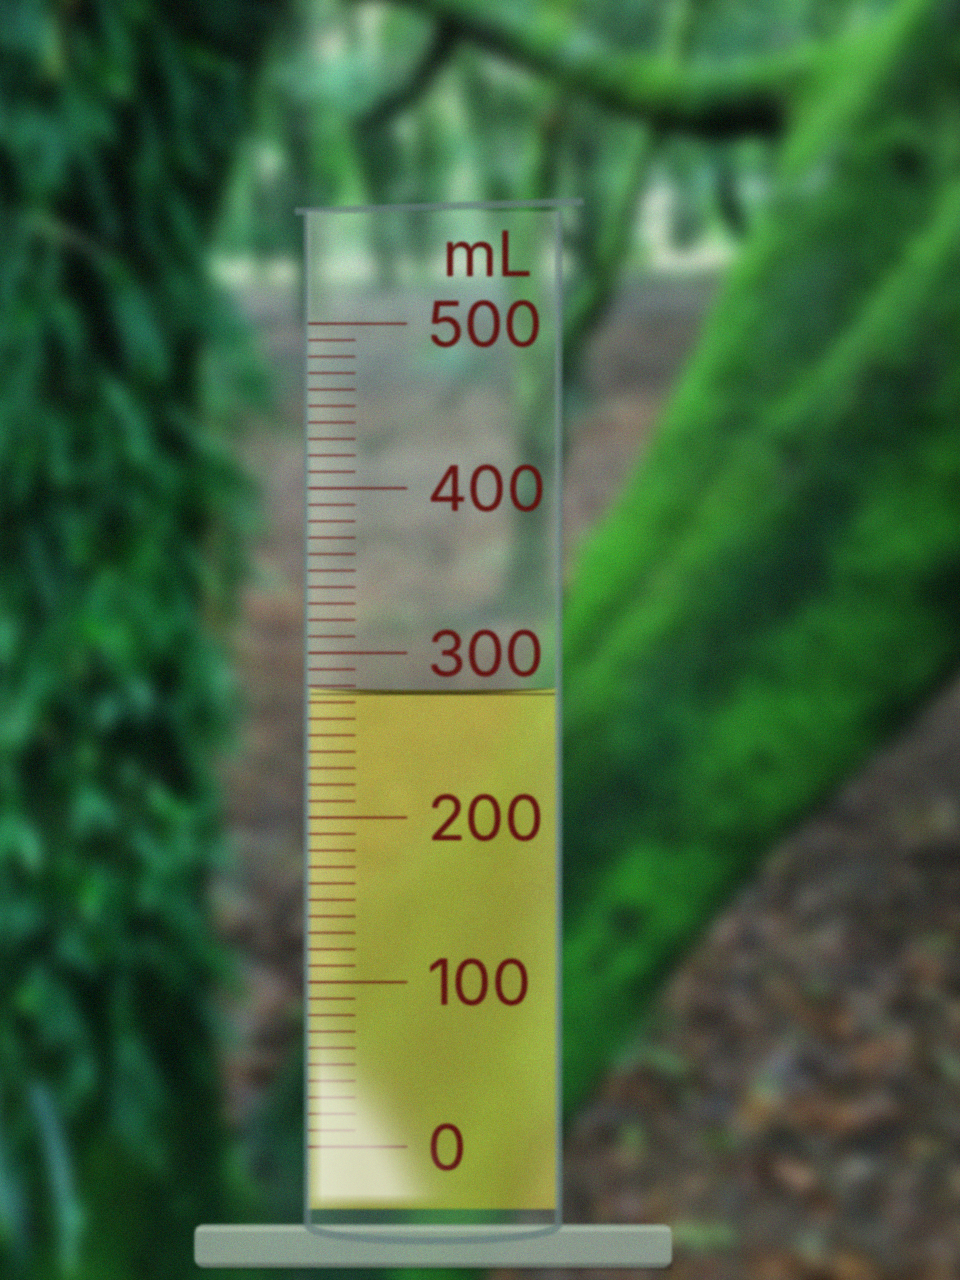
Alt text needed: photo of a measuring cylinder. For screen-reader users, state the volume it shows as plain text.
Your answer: 275 mL
